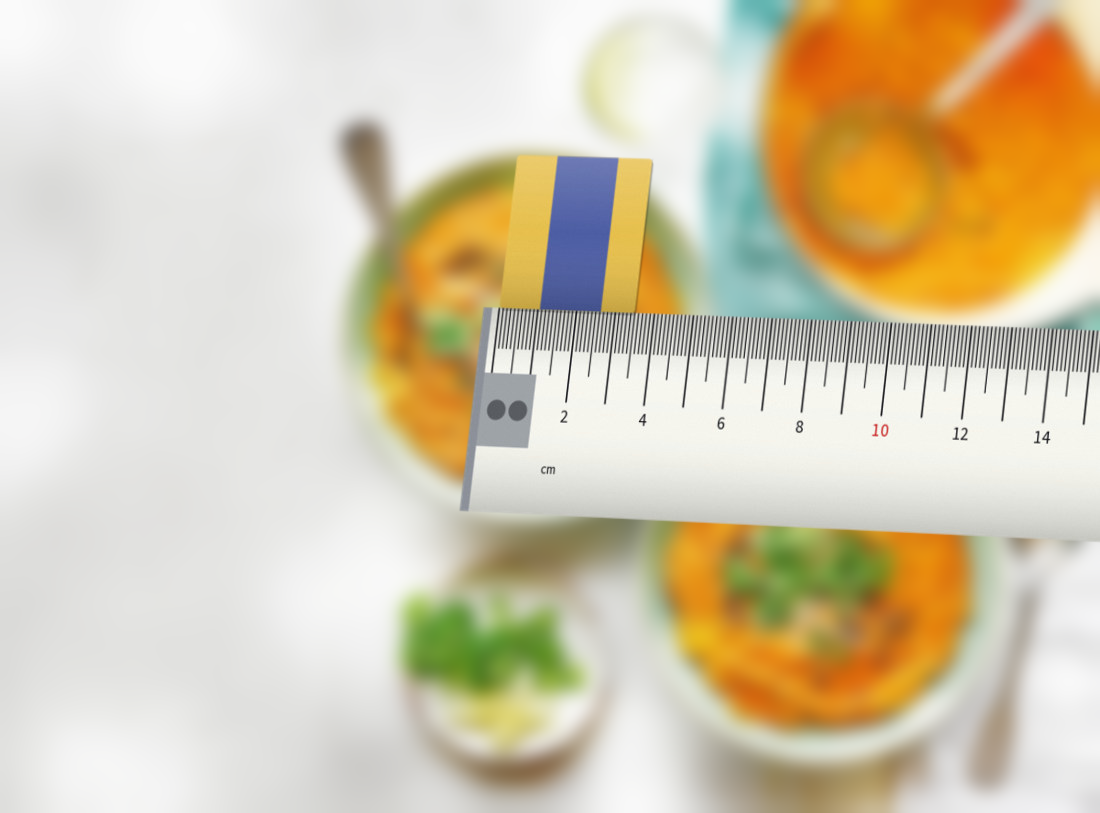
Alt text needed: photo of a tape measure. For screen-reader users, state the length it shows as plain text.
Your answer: 3.5 cm
